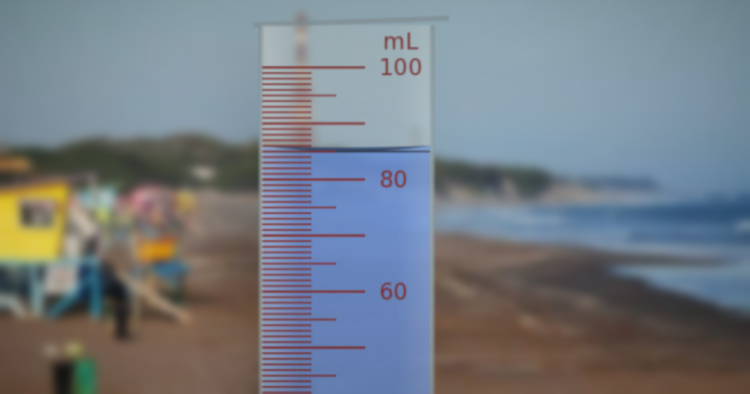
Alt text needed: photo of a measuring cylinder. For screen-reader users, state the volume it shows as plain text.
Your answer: 85 mL
